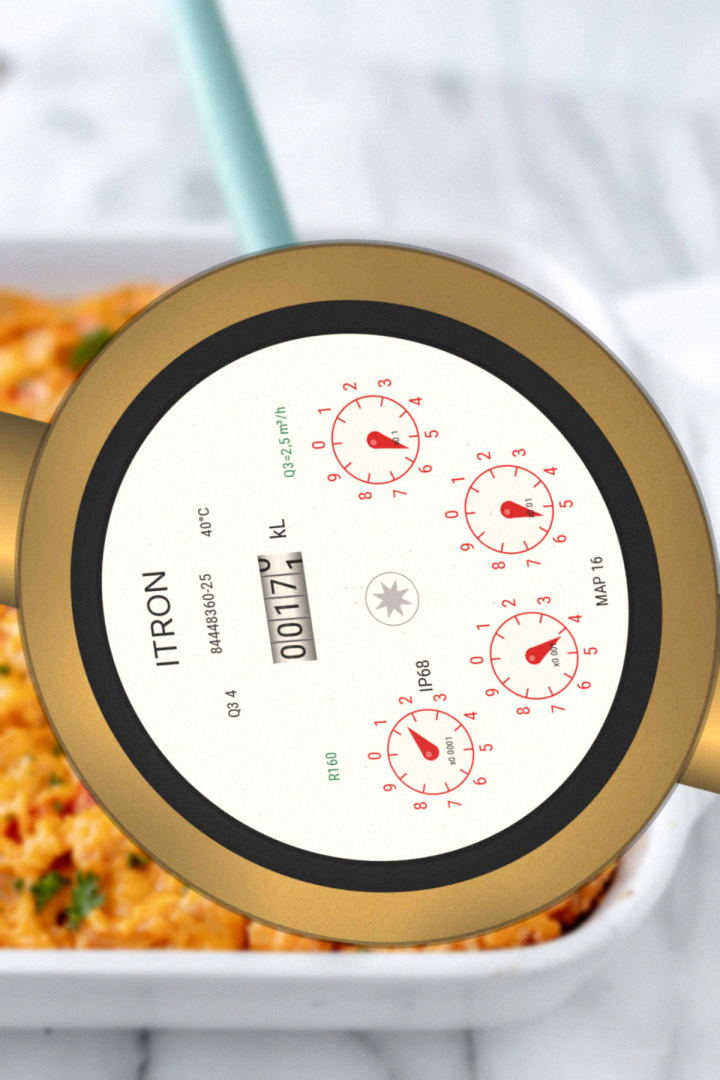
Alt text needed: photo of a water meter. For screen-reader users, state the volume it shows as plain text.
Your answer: 170.5541 kL
